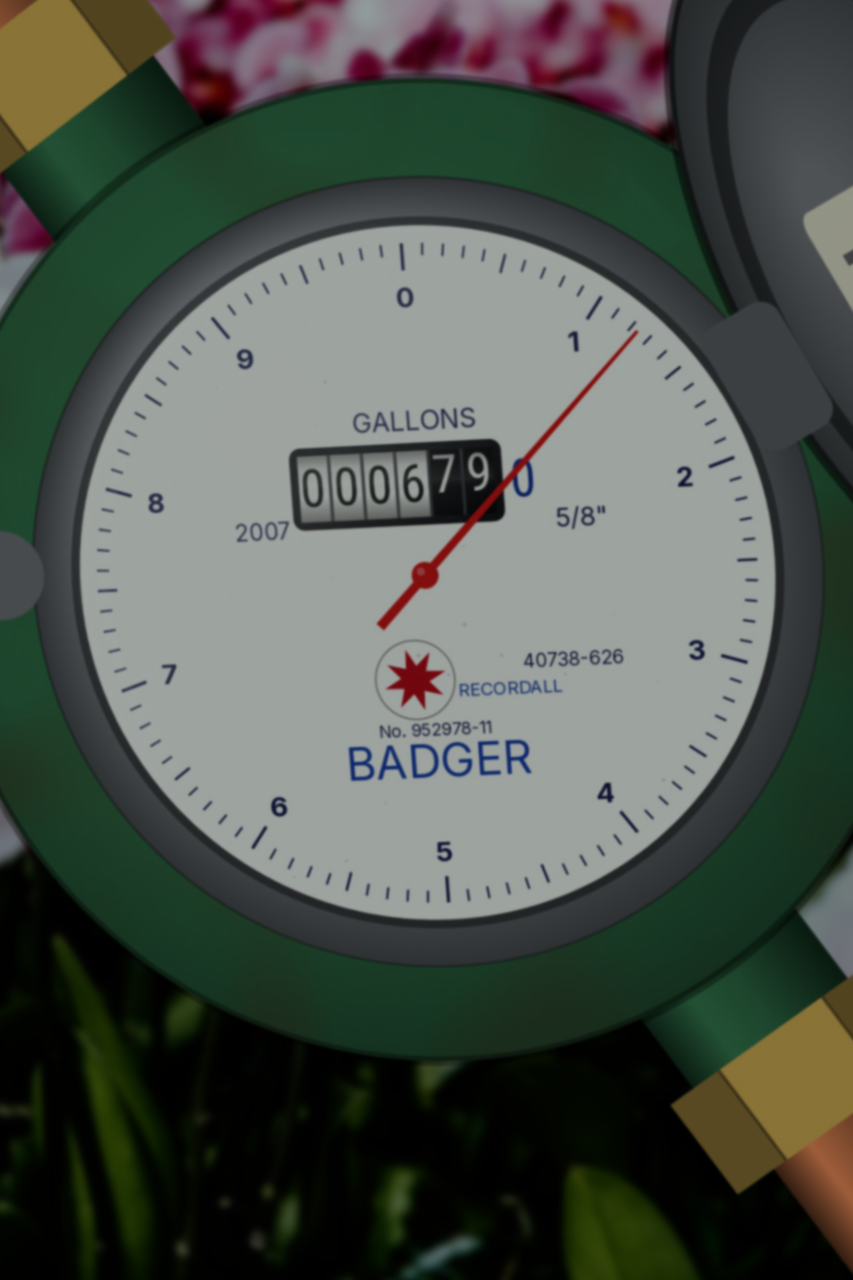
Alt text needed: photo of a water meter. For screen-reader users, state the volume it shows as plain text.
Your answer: 6791.2 gal
